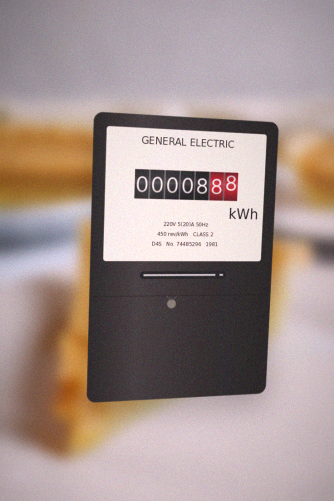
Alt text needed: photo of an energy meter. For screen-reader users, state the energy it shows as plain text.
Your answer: 8.88 kWh
